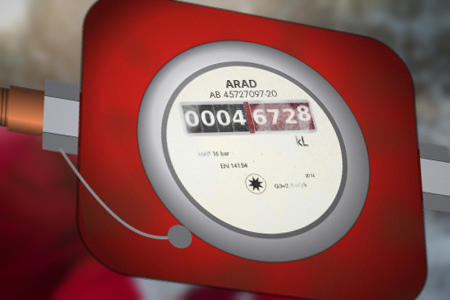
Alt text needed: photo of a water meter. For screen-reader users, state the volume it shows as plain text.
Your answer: 4.6728 kL
